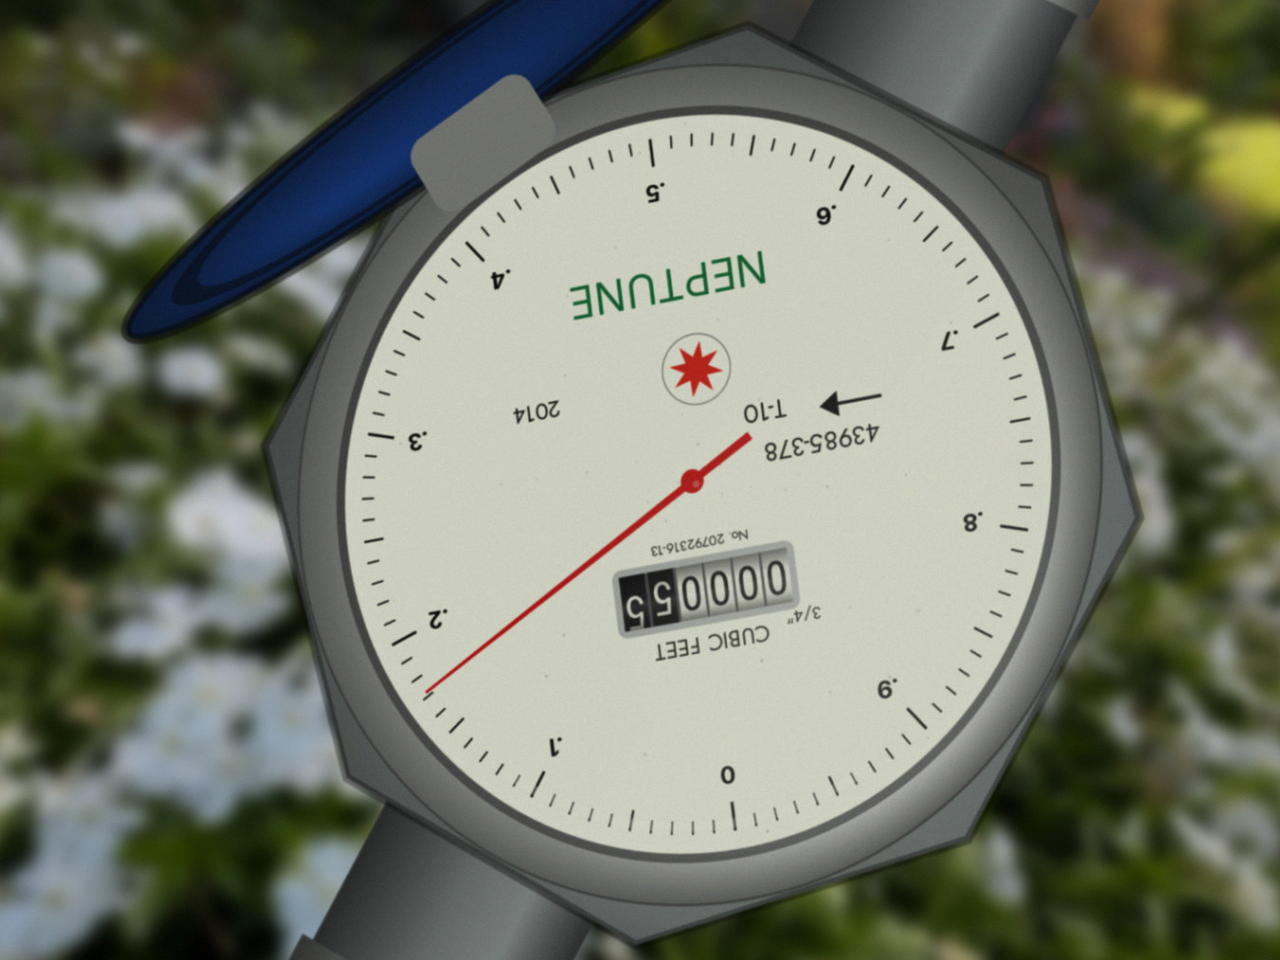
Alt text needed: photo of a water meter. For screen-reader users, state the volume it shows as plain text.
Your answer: 55.17 ft³
